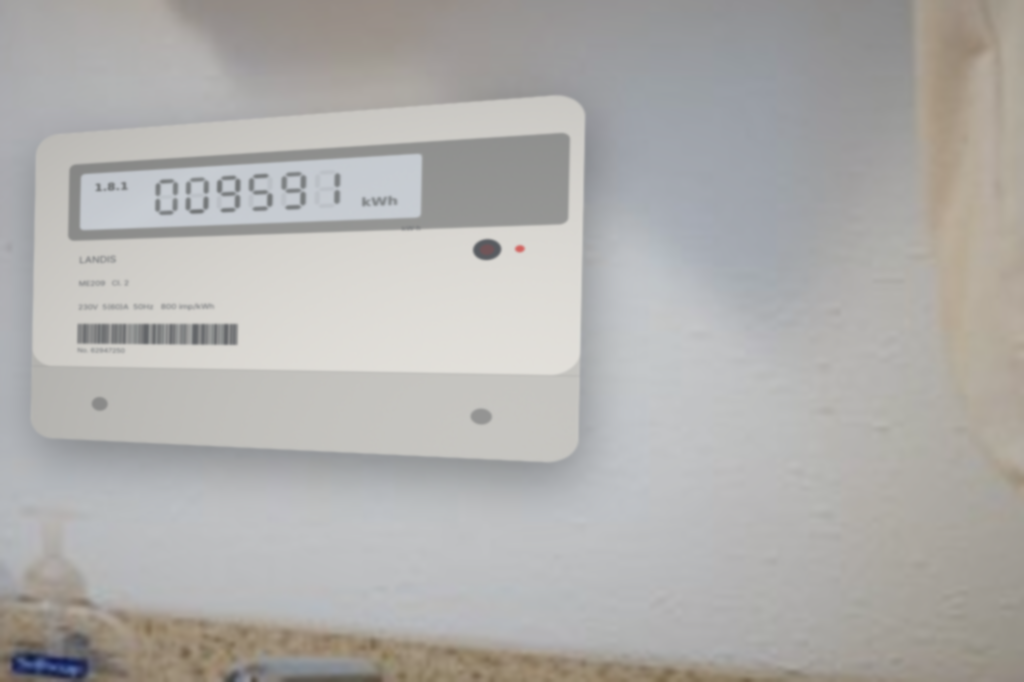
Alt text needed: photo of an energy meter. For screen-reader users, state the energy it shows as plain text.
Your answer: 9591 kWh
